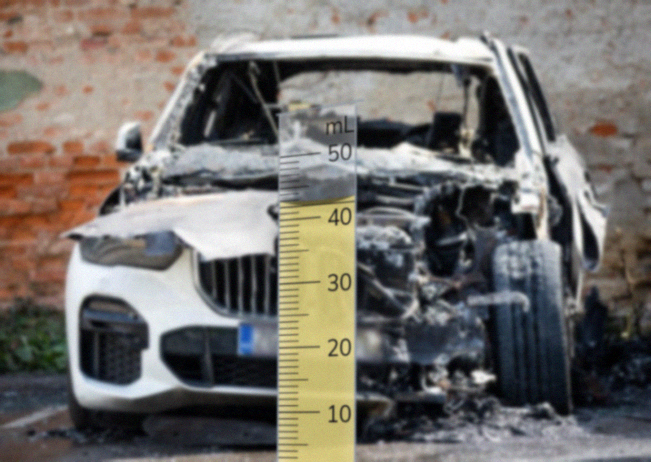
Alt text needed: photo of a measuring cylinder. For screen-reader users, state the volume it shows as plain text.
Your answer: 42 mL
